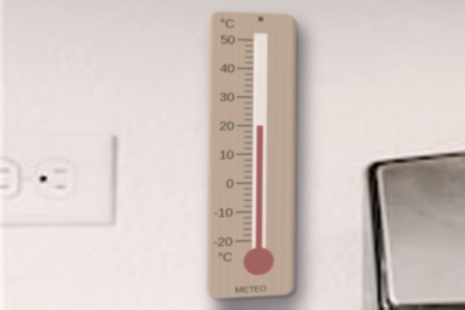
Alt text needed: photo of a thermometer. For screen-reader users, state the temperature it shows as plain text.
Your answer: 20 °C
